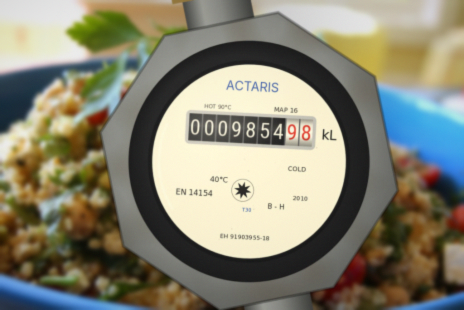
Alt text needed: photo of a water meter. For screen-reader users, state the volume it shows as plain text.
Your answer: 9854.98 kL
